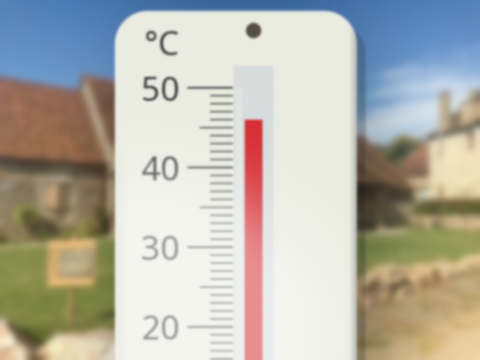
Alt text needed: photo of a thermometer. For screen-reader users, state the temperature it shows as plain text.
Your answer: 46 °C
